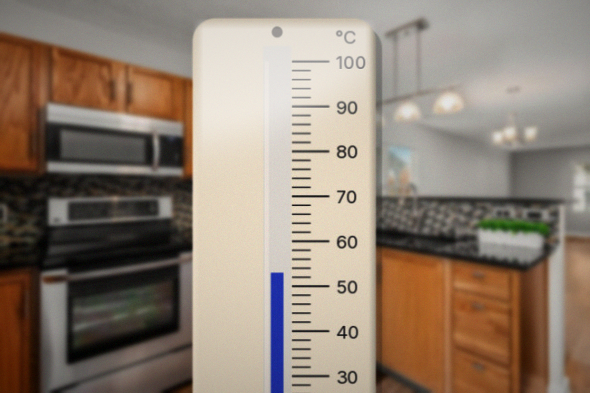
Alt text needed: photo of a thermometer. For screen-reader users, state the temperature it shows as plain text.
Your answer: 53 °C
